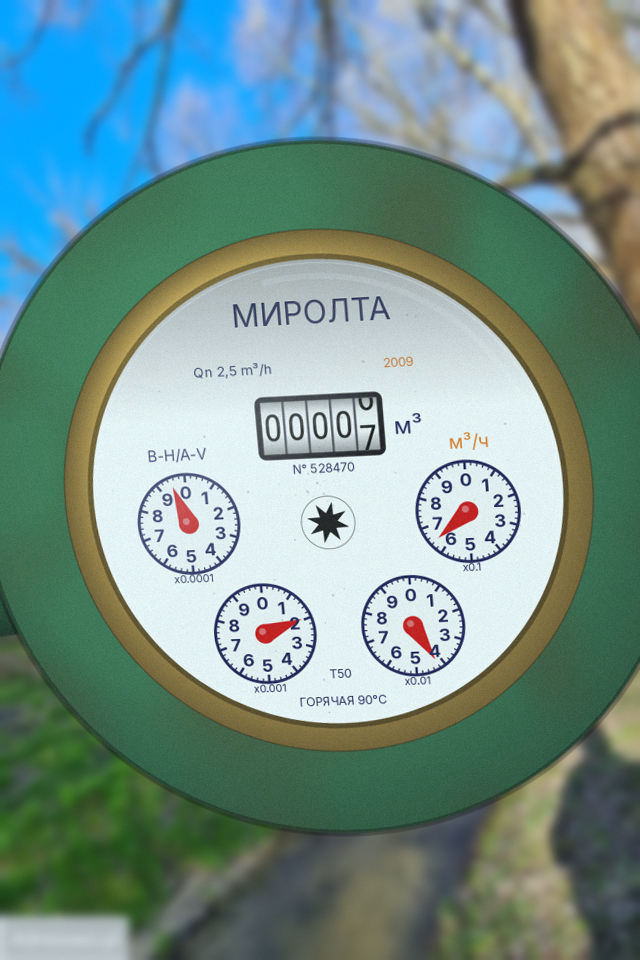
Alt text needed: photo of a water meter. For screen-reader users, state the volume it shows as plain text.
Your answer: 6.6419 m³
